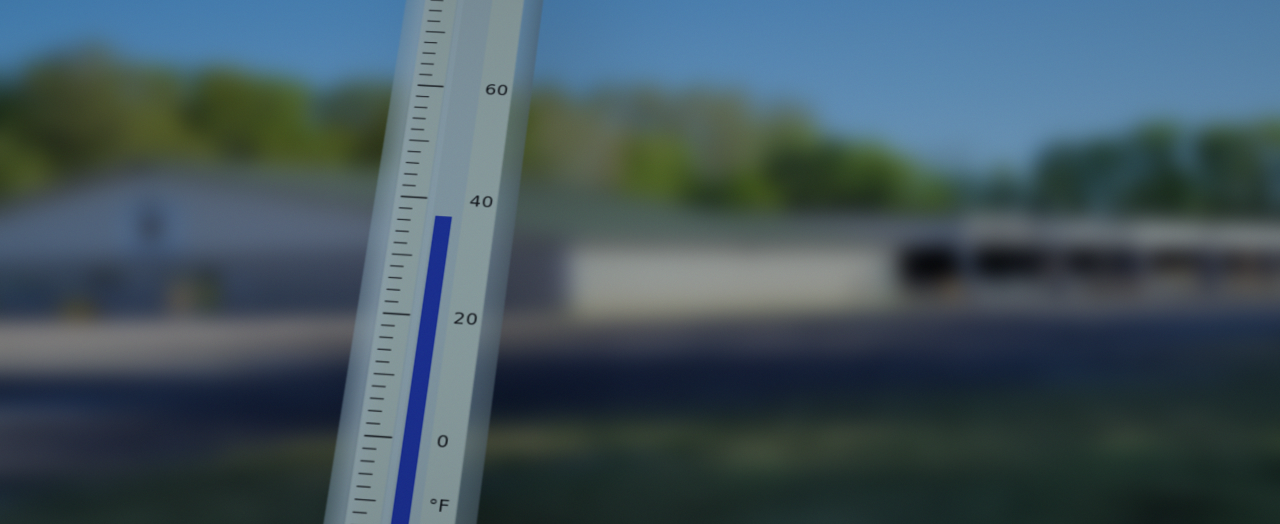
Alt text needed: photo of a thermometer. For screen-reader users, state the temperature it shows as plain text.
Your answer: 37 °F
